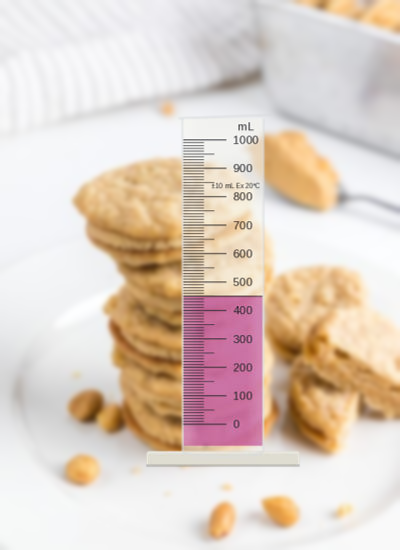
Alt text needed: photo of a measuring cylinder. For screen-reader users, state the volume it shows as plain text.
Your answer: 450 mL
